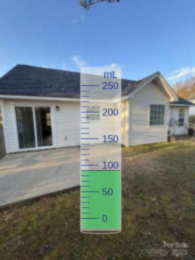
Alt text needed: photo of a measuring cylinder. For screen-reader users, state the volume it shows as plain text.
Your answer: 90 mL
